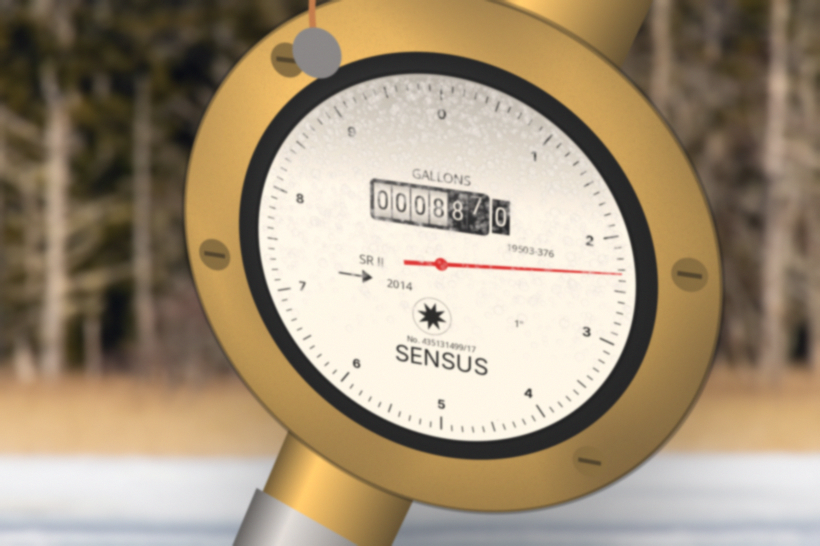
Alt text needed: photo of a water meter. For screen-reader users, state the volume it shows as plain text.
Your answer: 8872.3 gal
